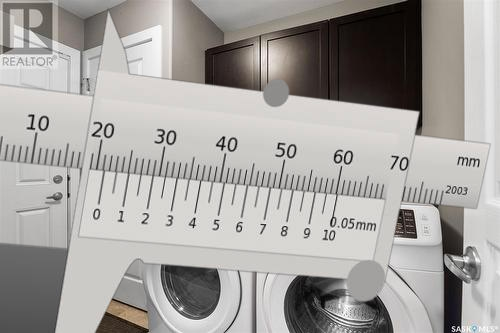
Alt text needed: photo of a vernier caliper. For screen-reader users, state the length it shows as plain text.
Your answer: 21.2 mm
